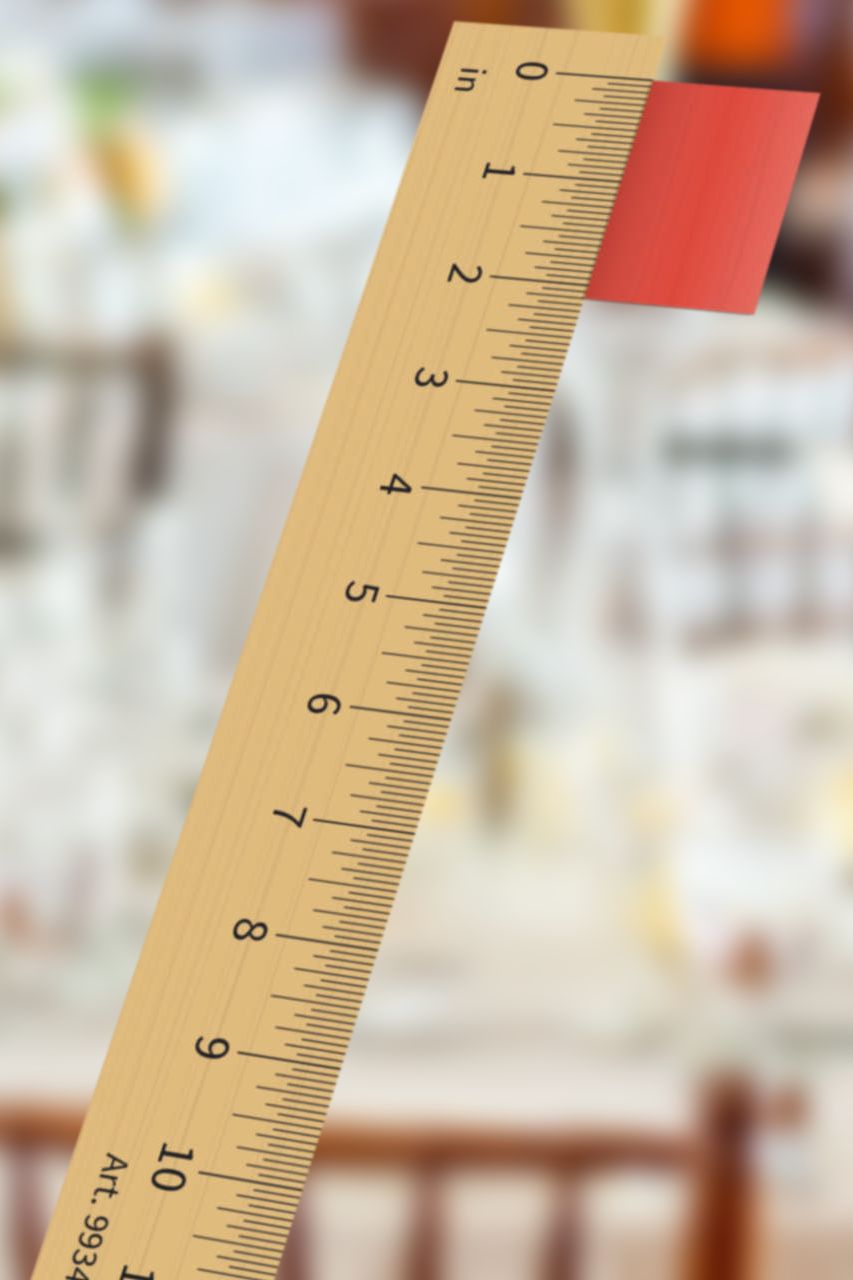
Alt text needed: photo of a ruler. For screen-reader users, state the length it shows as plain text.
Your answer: 2.125 in
